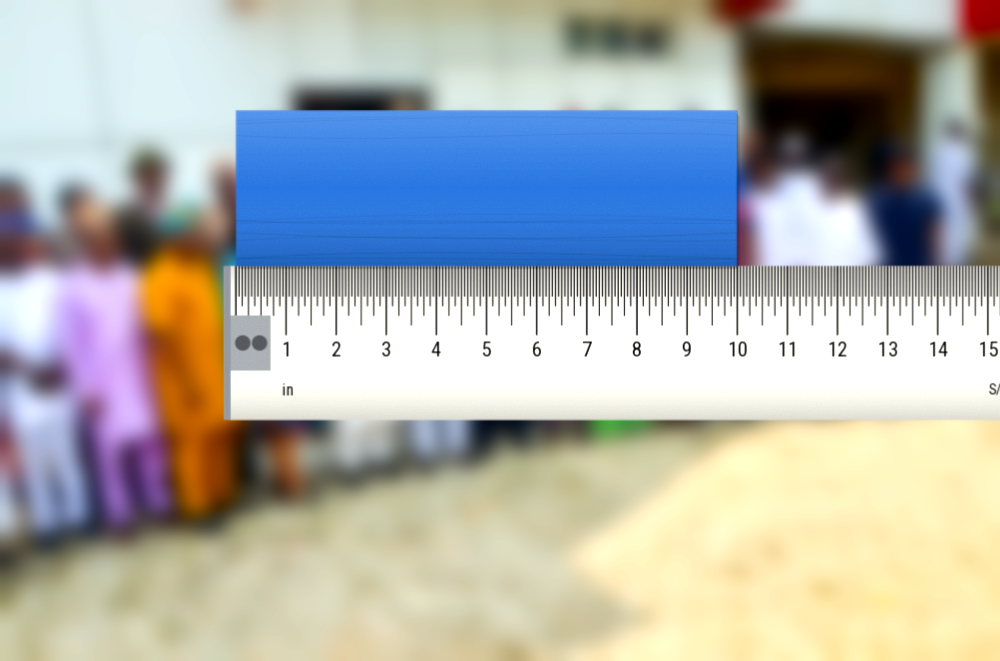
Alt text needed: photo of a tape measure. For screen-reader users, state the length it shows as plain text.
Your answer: 10 in
